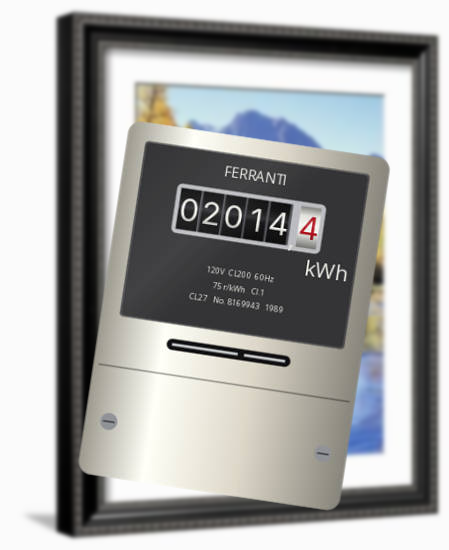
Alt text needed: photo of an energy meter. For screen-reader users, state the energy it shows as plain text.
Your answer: 2014.4 kWh
